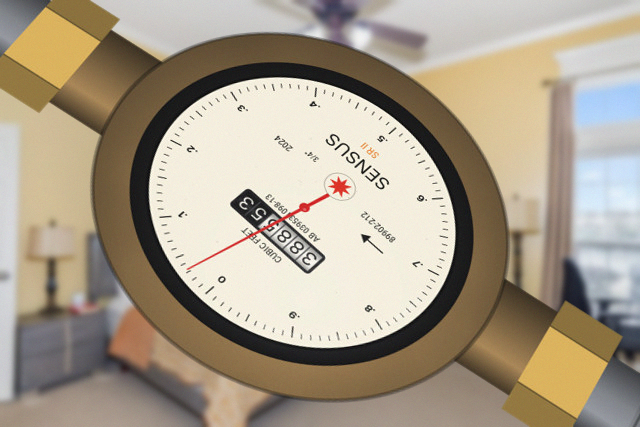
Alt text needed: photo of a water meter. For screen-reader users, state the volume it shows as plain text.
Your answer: 388553.03 ft³
